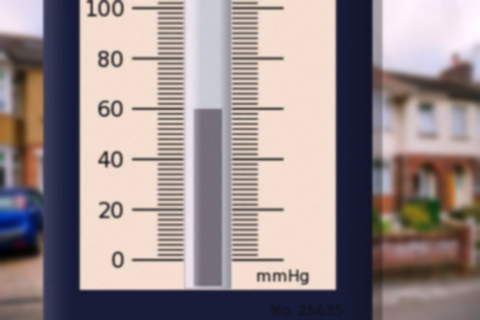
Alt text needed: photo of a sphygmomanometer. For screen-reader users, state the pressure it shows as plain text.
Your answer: 60 mmHg
